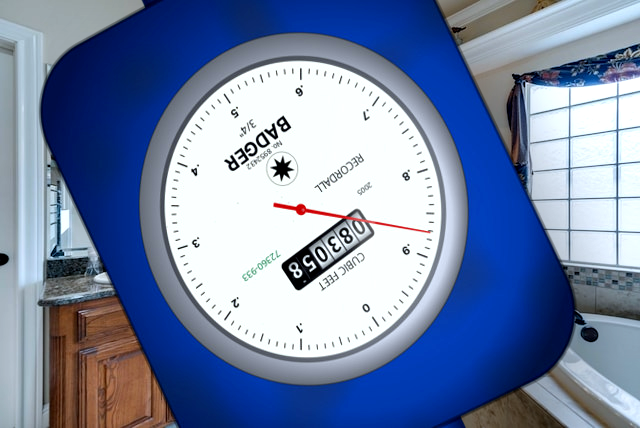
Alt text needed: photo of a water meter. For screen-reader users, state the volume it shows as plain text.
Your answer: 83057.87 ft³
